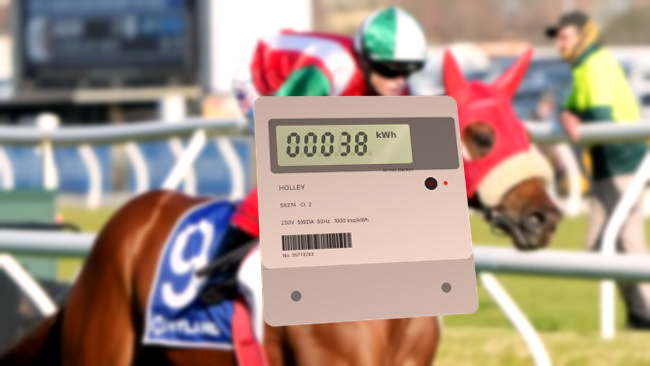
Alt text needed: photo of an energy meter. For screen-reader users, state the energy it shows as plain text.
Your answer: 38 kWh
